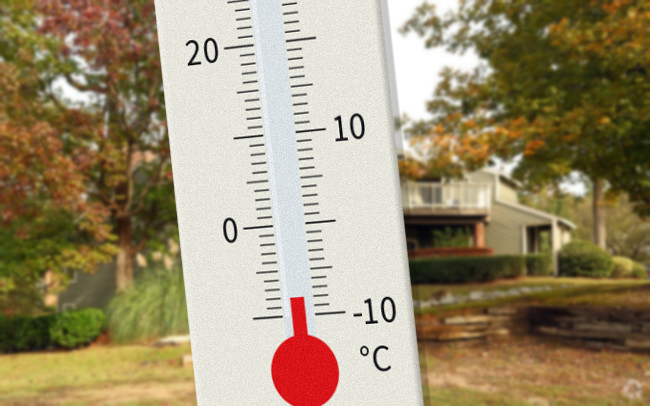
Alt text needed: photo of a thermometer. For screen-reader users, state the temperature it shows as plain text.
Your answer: -8 °C
